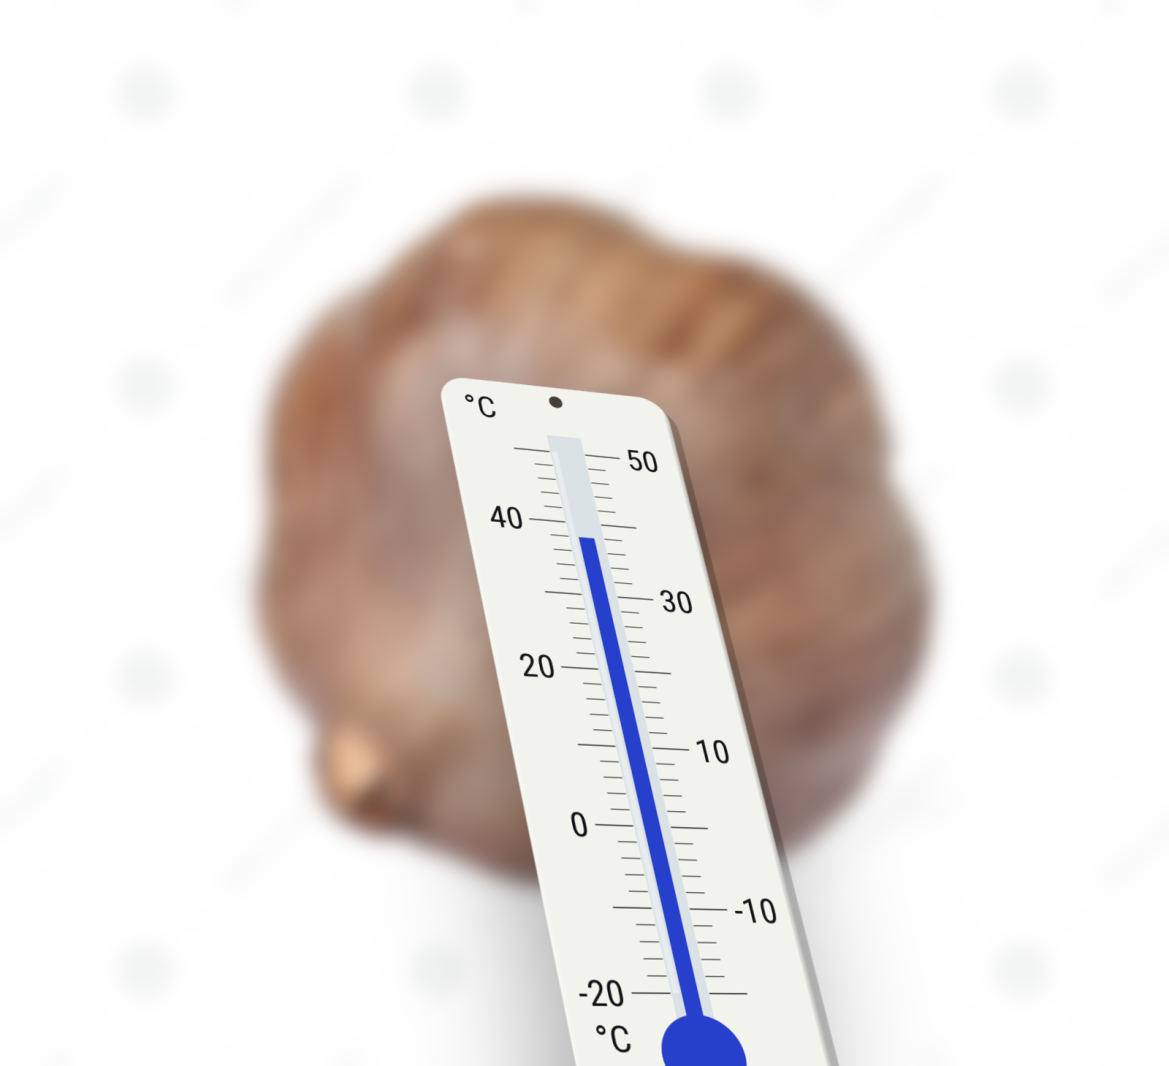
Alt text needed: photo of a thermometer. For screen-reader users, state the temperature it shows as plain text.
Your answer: 38 °C
